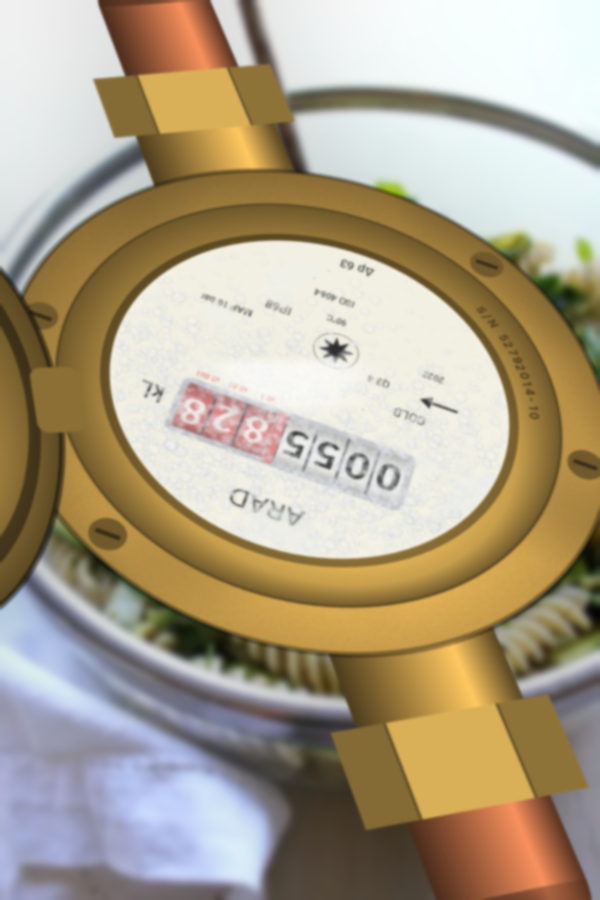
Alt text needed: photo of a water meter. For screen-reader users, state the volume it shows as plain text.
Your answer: 55.828 kL
